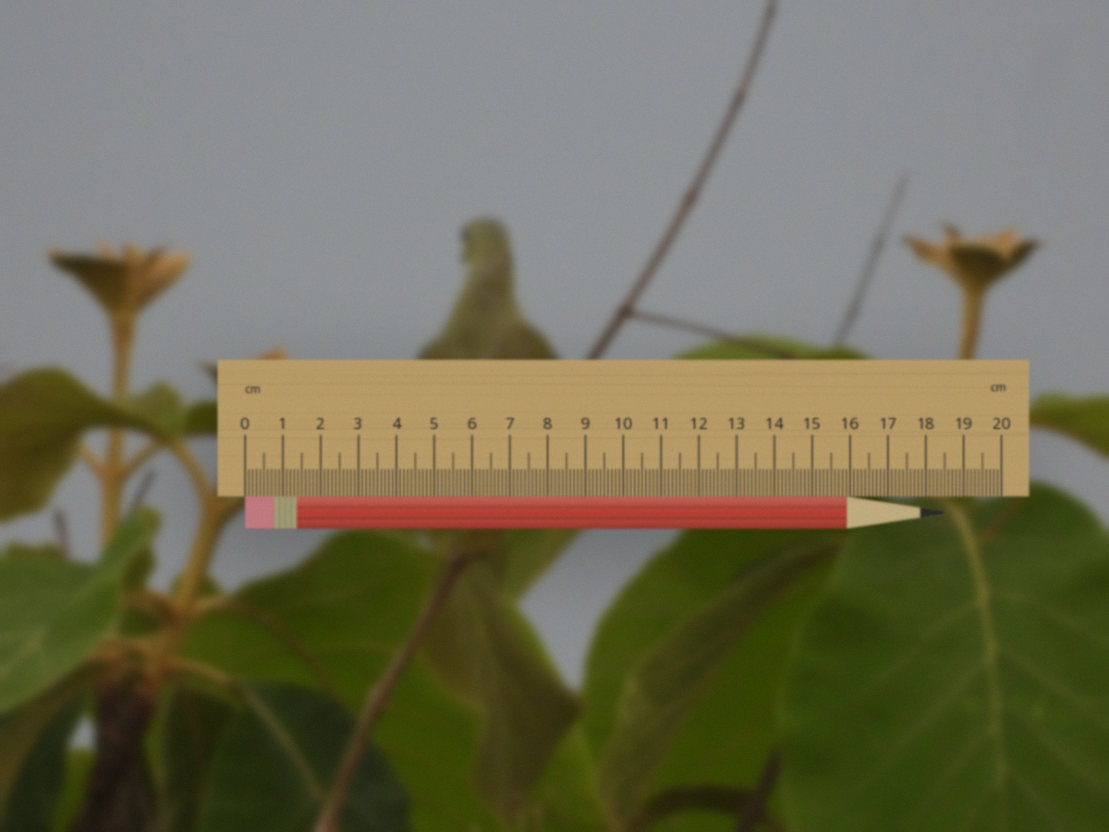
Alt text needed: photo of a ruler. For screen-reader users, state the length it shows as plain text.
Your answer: 18.5 cm
